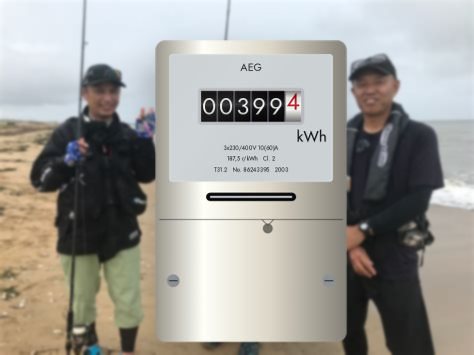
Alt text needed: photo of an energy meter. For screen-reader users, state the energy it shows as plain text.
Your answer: 399.4 kWh
